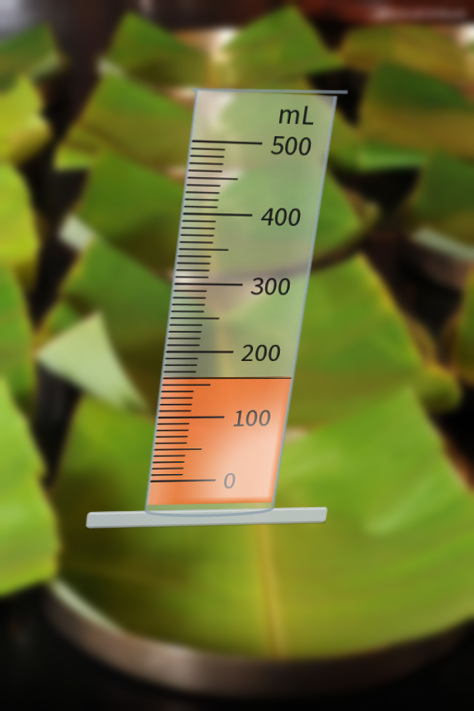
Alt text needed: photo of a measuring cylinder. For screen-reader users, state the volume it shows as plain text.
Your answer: 160 mL
